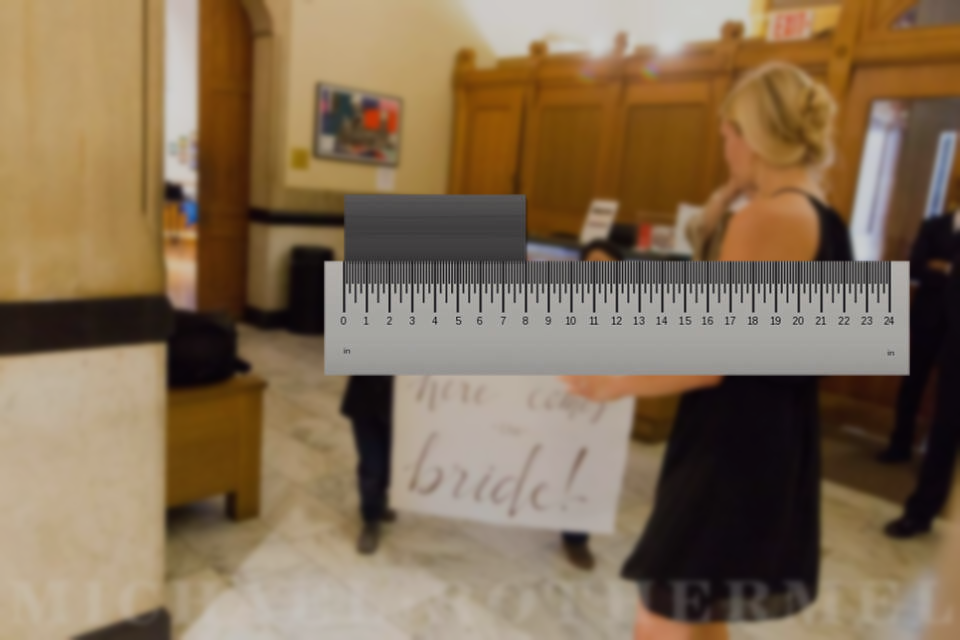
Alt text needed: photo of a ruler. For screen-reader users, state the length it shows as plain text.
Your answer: 8 in
